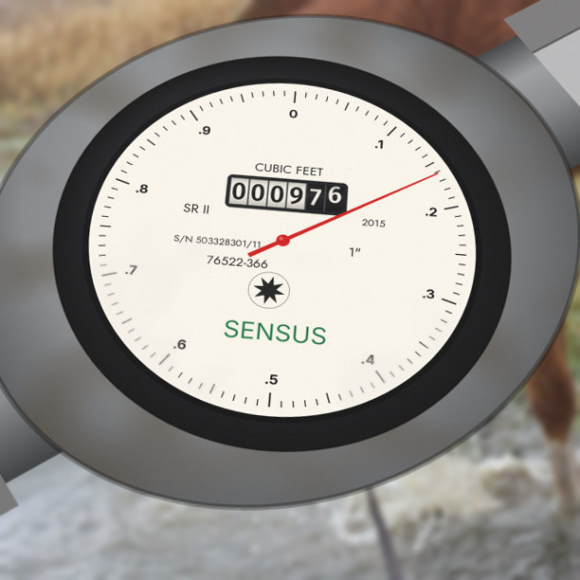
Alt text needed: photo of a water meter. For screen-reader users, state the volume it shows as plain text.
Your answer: 976.16 ft³
